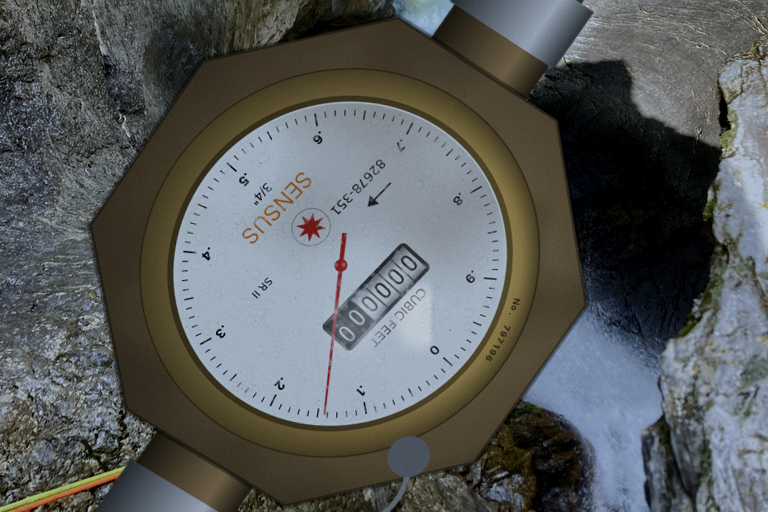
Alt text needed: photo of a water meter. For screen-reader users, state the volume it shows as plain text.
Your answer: 0.14 ft³
